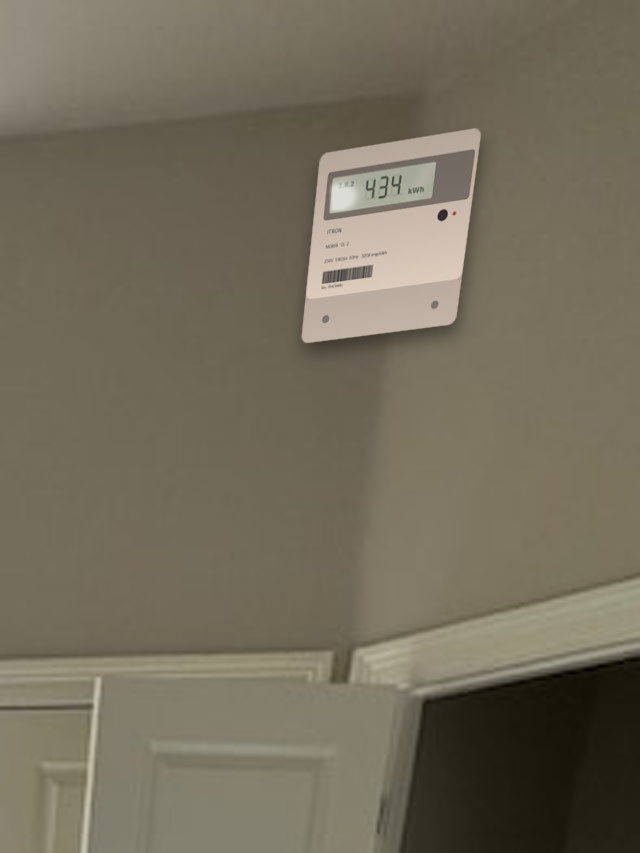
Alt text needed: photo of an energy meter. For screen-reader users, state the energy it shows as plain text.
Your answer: 434 kWh
